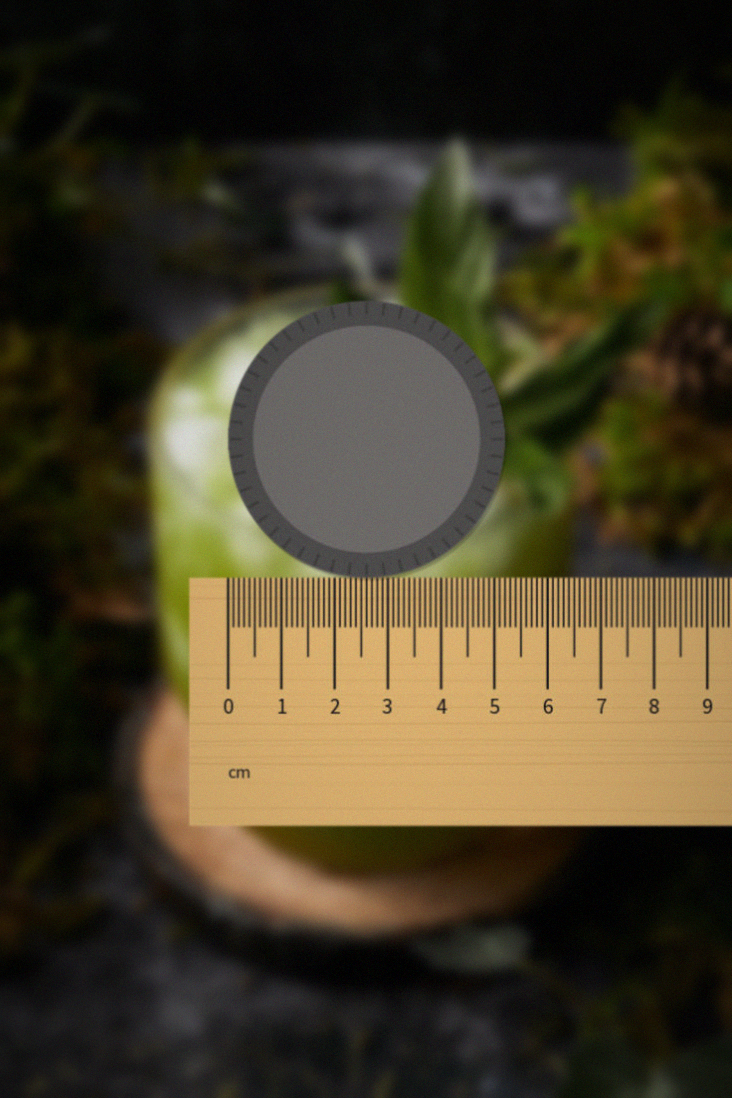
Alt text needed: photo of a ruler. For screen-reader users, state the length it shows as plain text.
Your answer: 5.2 cm
